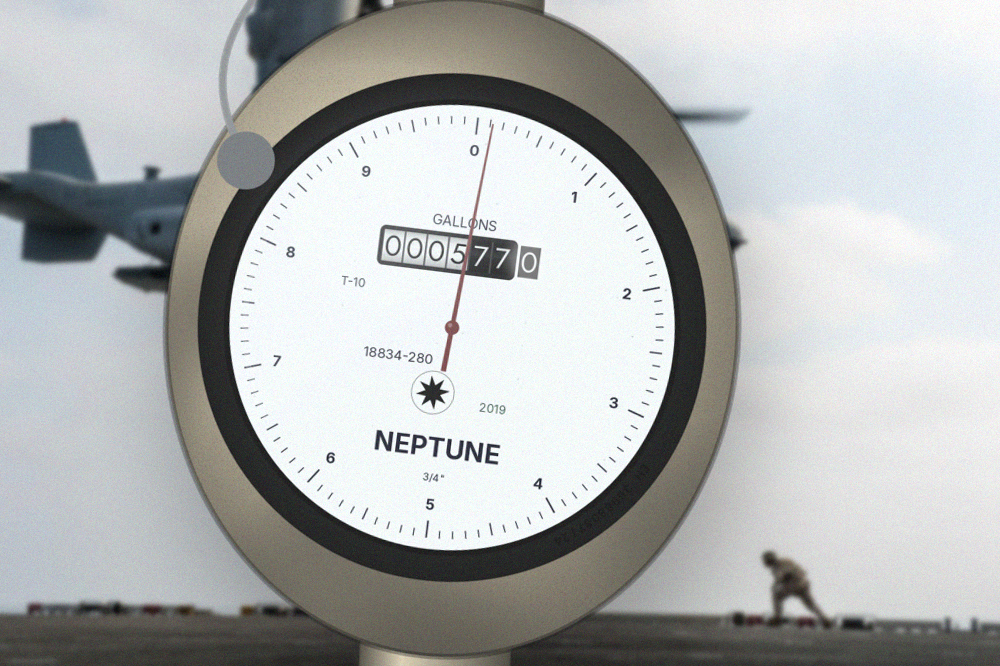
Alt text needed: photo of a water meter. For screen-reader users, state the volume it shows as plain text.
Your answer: 5770.1 gal
